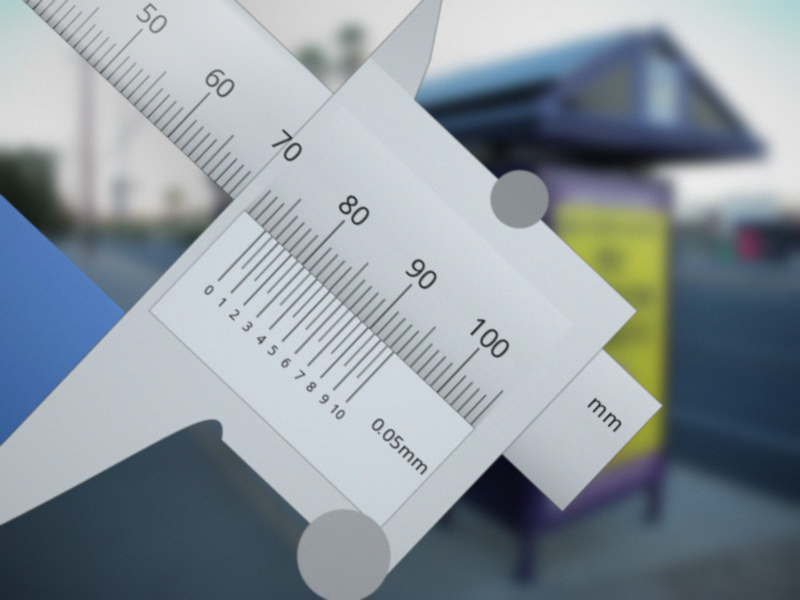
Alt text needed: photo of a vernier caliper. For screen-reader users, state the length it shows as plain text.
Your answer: 74.6 mm
